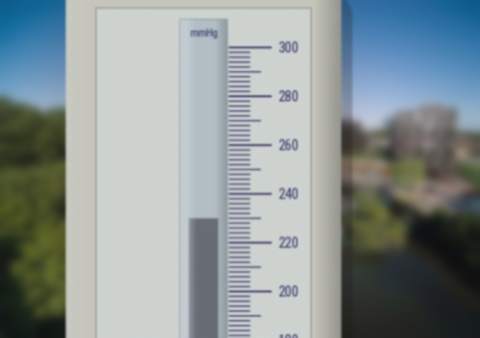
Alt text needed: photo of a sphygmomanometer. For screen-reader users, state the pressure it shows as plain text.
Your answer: 230 mmHg
